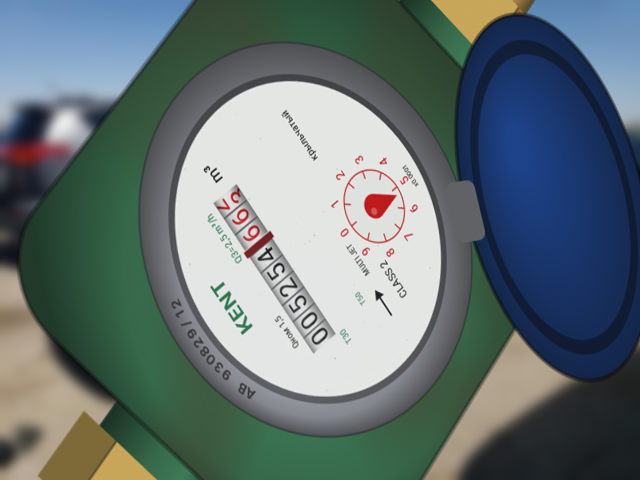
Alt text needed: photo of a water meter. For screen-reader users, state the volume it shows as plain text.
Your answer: 5254.6625 m³
